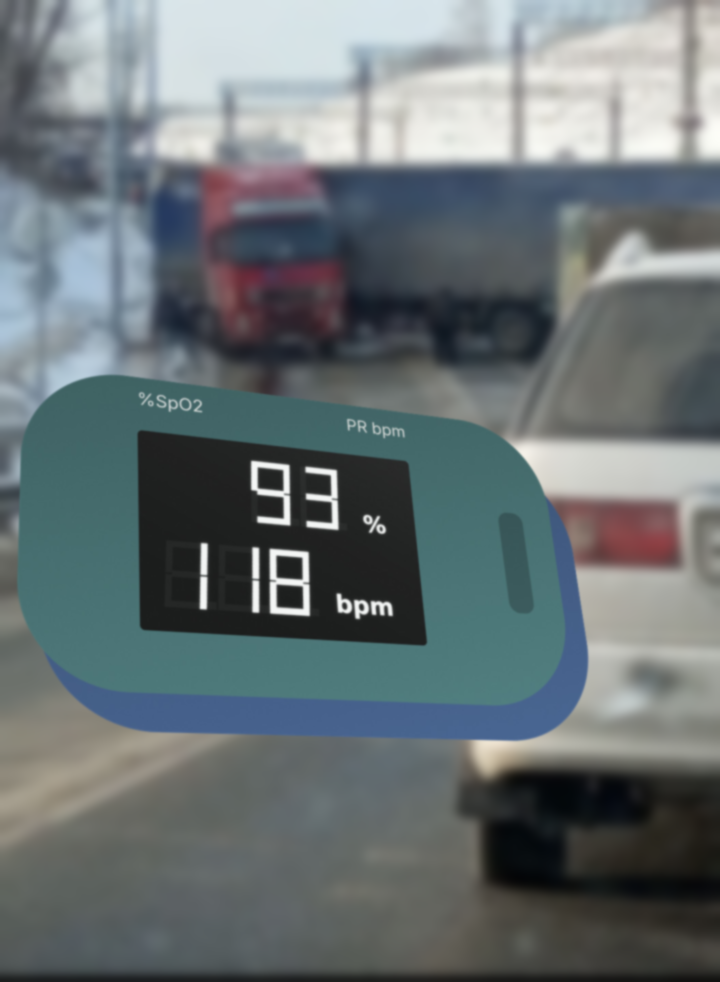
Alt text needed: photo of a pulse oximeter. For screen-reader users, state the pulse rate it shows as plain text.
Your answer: 118 bpm
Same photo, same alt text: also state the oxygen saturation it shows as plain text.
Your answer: 93 %
